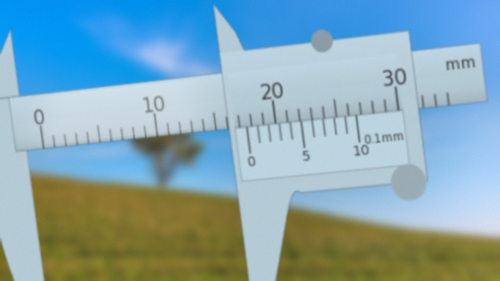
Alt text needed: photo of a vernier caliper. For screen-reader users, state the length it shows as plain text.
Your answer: 17.6 mm
